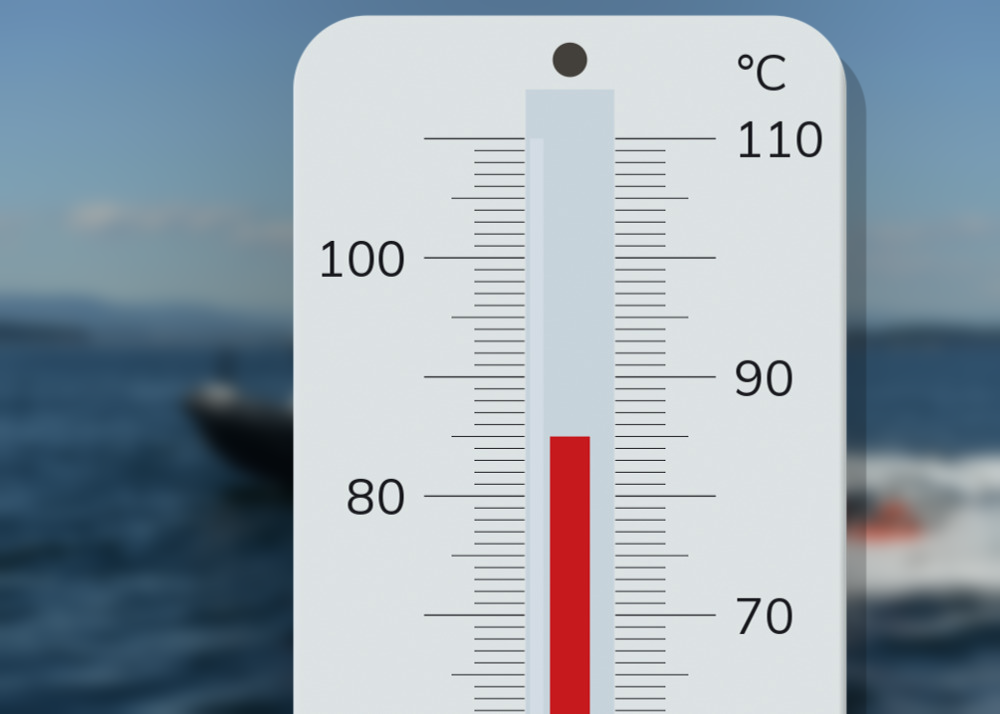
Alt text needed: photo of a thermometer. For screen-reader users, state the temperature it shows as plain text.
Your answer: 85 °C
